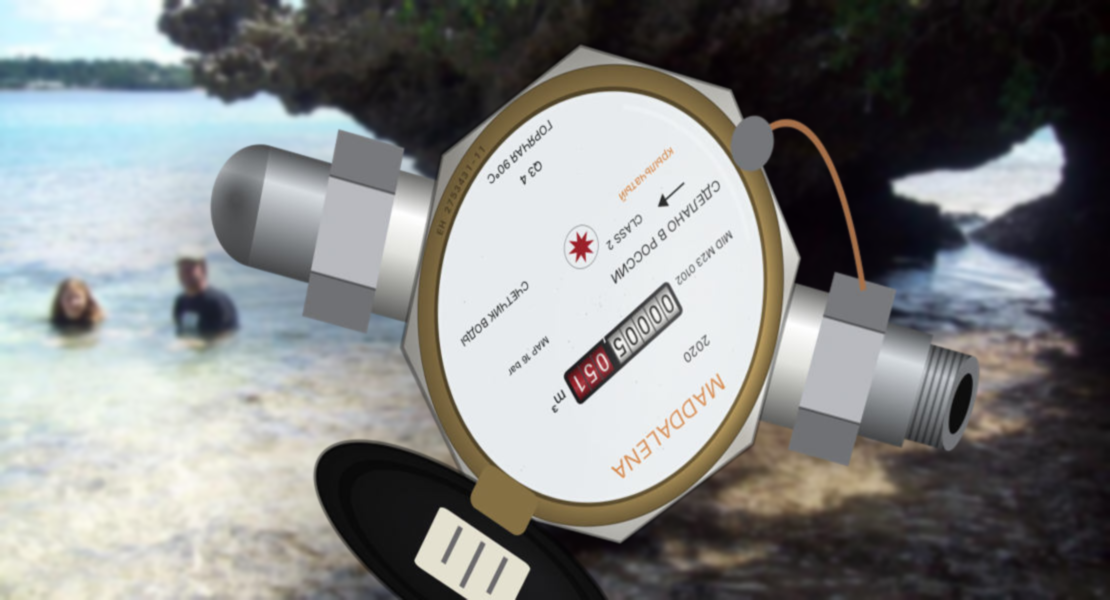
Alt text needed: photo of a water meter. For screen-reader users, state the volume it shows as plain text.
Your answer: 5.051 m³
